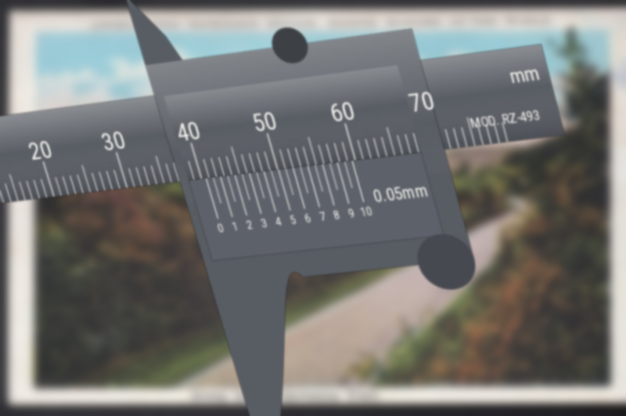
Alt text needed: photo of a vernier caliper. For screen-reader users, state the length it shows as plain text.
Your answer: 40.6 mm
